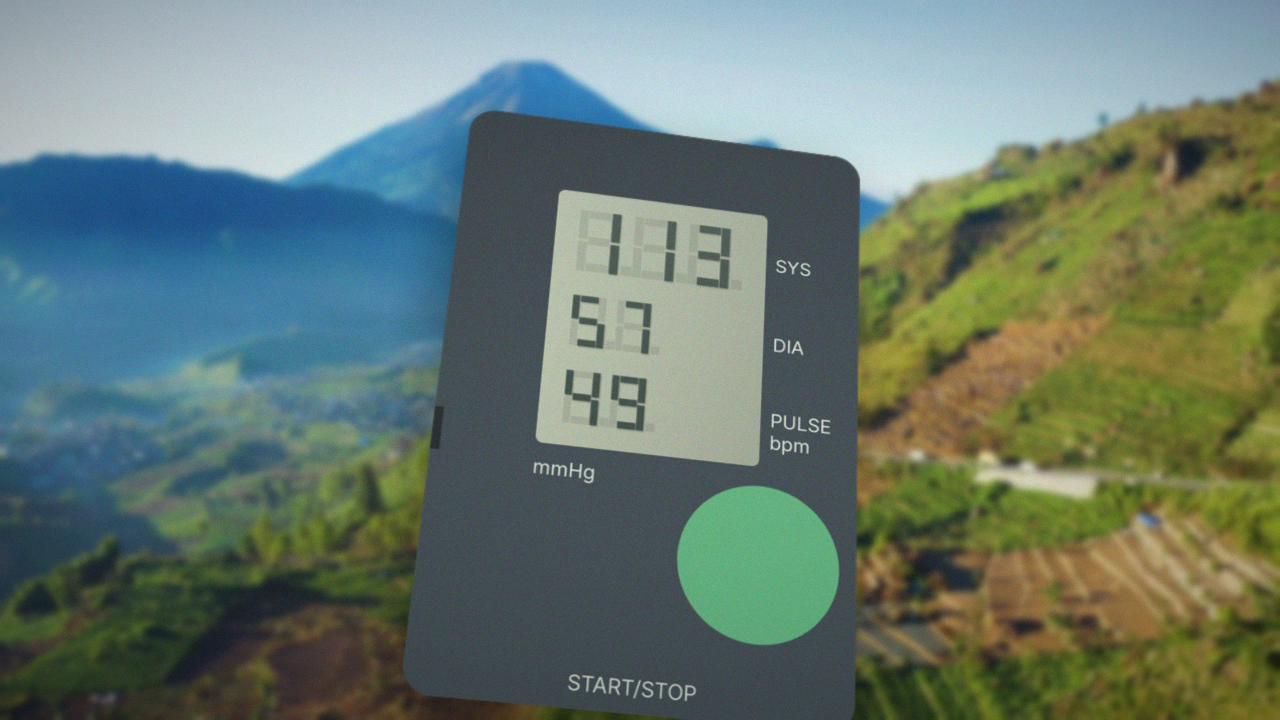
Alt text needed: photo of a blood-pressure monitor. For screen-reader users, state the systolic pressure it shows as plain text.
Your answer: 113 mmHg
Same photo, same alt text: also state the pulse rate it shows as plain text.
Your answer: 49 bpm
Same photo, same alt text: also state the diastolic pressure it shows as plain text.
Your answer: 57 mmHg
